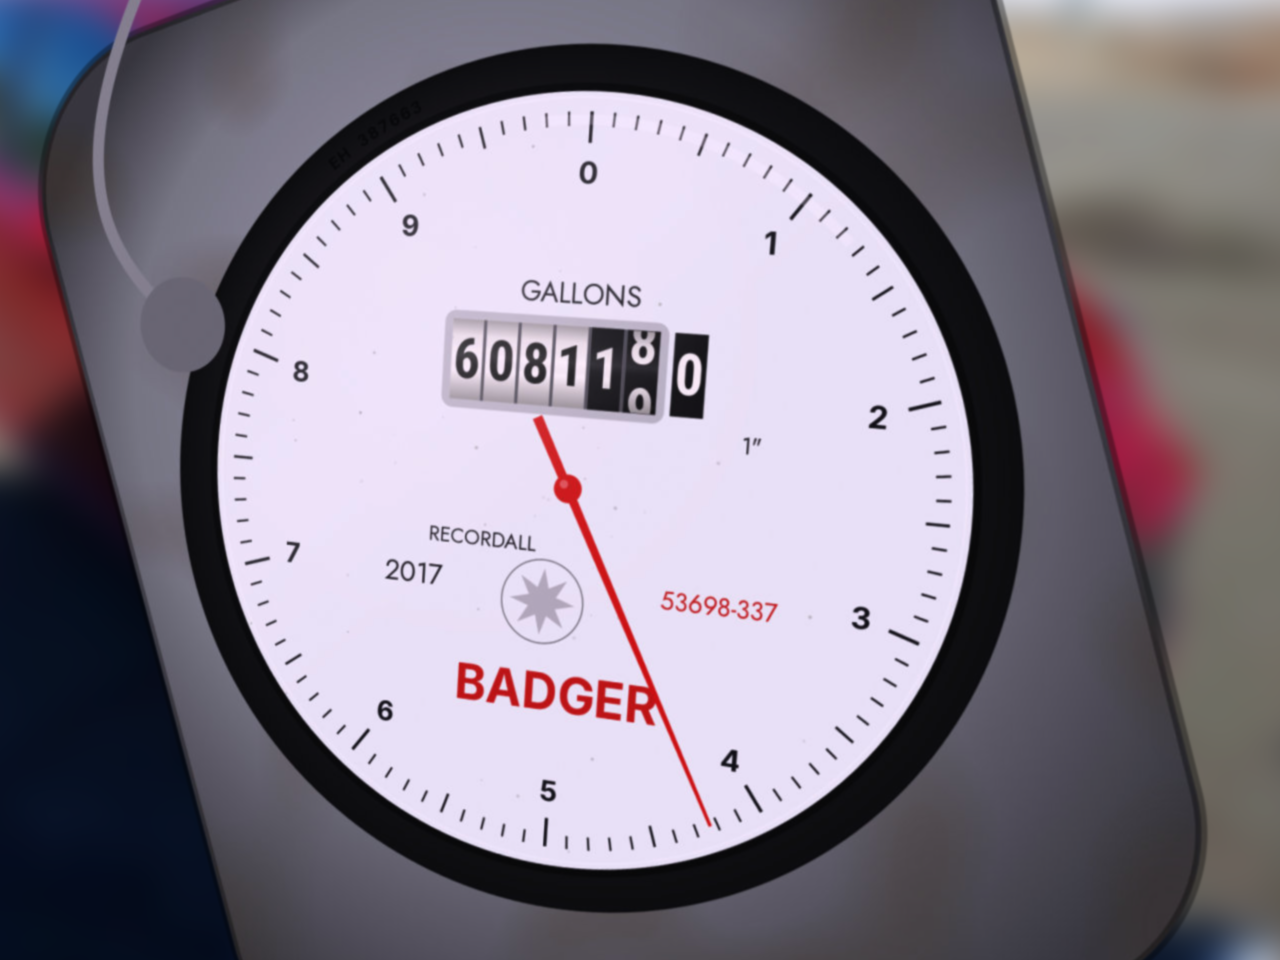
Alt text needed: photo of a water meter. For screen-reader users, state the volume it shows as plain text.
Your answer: 6081184.2 gal
